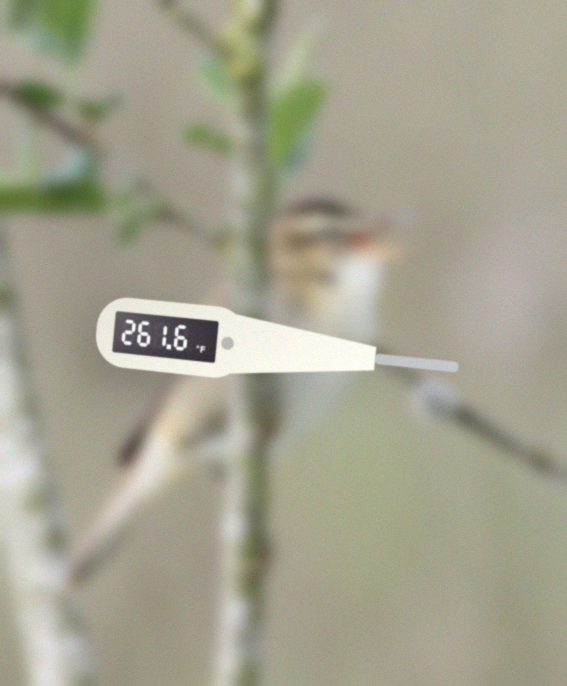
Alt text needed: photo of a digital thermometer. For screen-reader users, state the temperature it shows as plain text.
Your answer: 261.6 °F
